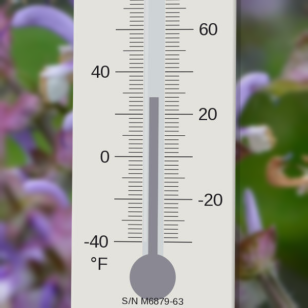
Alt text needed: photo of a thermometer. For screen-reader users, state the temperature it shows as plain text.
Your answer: 28 °F
